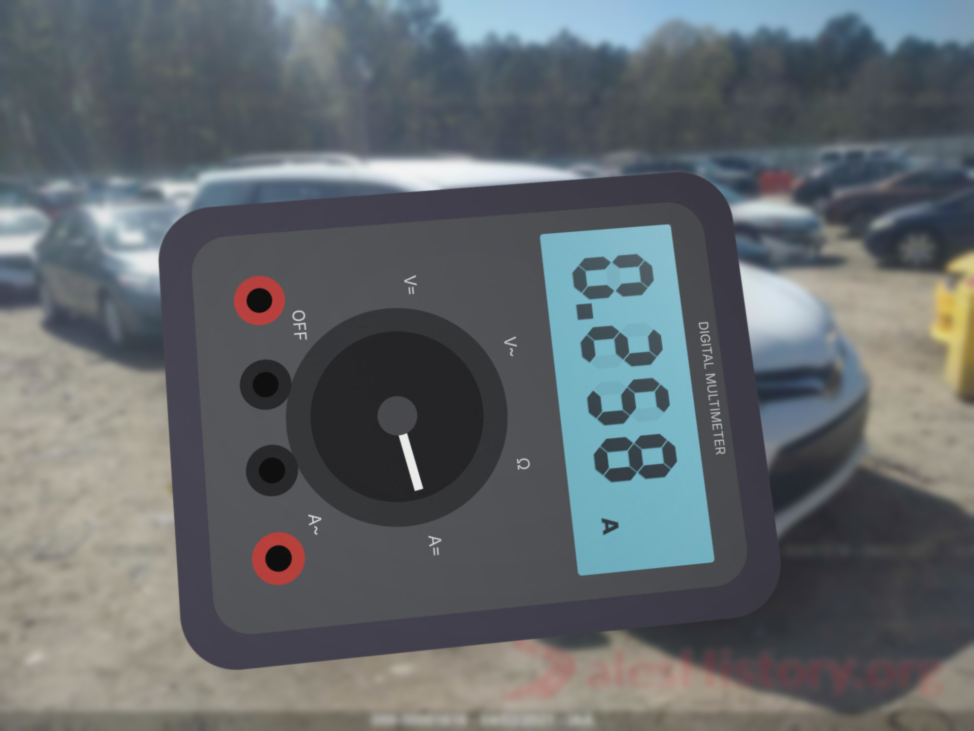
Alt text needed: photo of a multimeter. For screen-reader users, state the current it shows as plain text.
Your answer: 0.258 A
